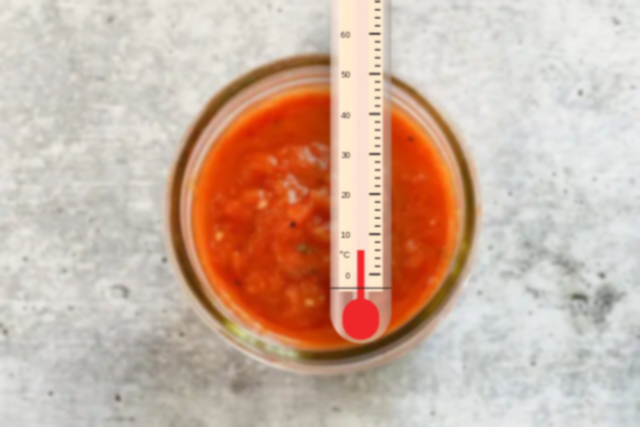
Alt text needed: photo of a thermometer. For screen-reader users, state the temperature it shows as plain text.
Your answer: 6 °C
